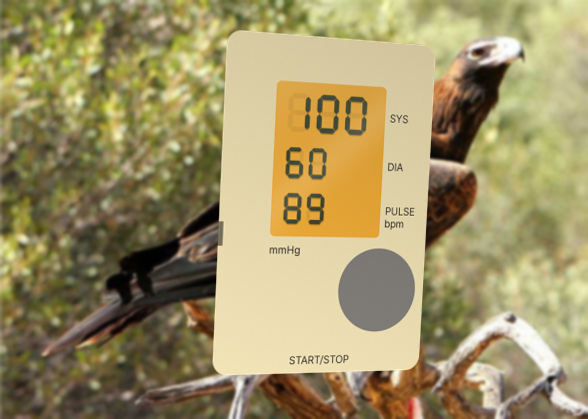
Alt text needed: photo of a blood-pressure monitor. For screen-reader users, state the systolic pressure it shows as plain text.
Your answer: 100 mmHg
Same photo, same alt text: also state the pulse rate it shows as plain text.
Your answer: 89 bpm
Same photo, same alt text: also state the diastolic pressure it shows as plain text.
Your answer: 60 mmHg
